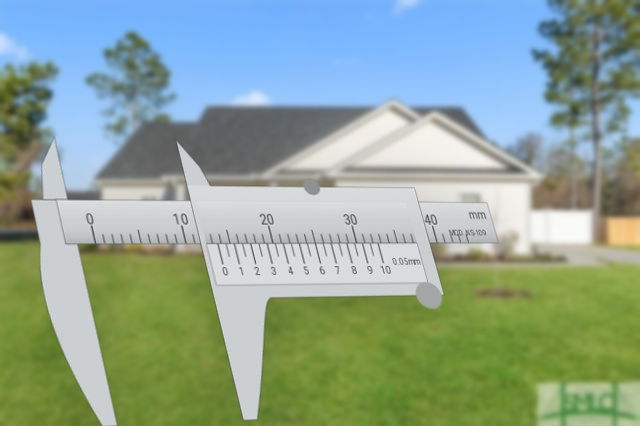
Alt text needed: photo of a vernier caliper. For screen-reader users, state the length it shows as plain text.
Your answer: 13.6 mm
